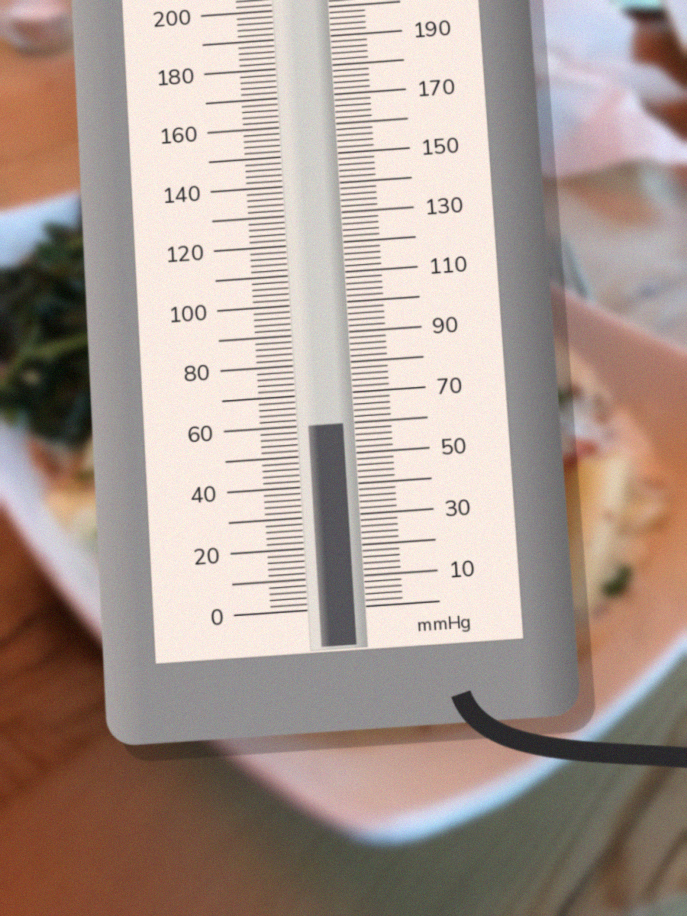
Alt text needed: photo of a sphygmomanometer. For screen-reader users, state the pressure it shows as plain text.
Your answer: 60 mmHg
